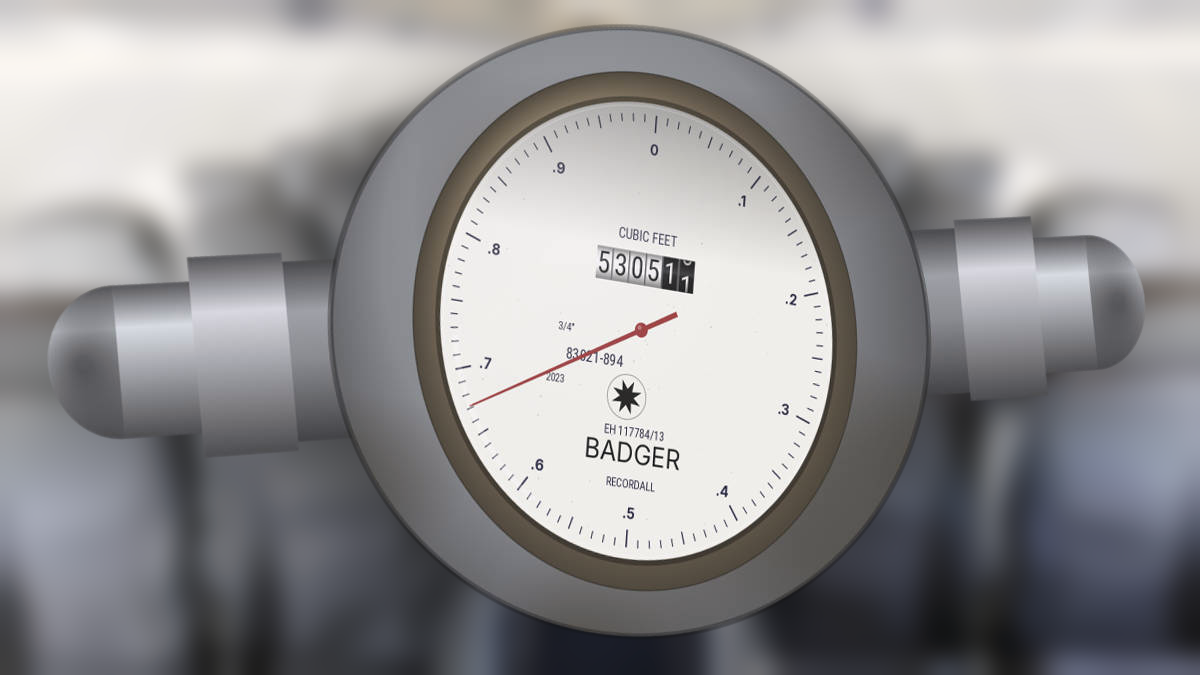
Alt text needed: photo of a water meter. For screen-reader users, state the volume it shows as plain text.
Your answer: 530510.67 ft³
